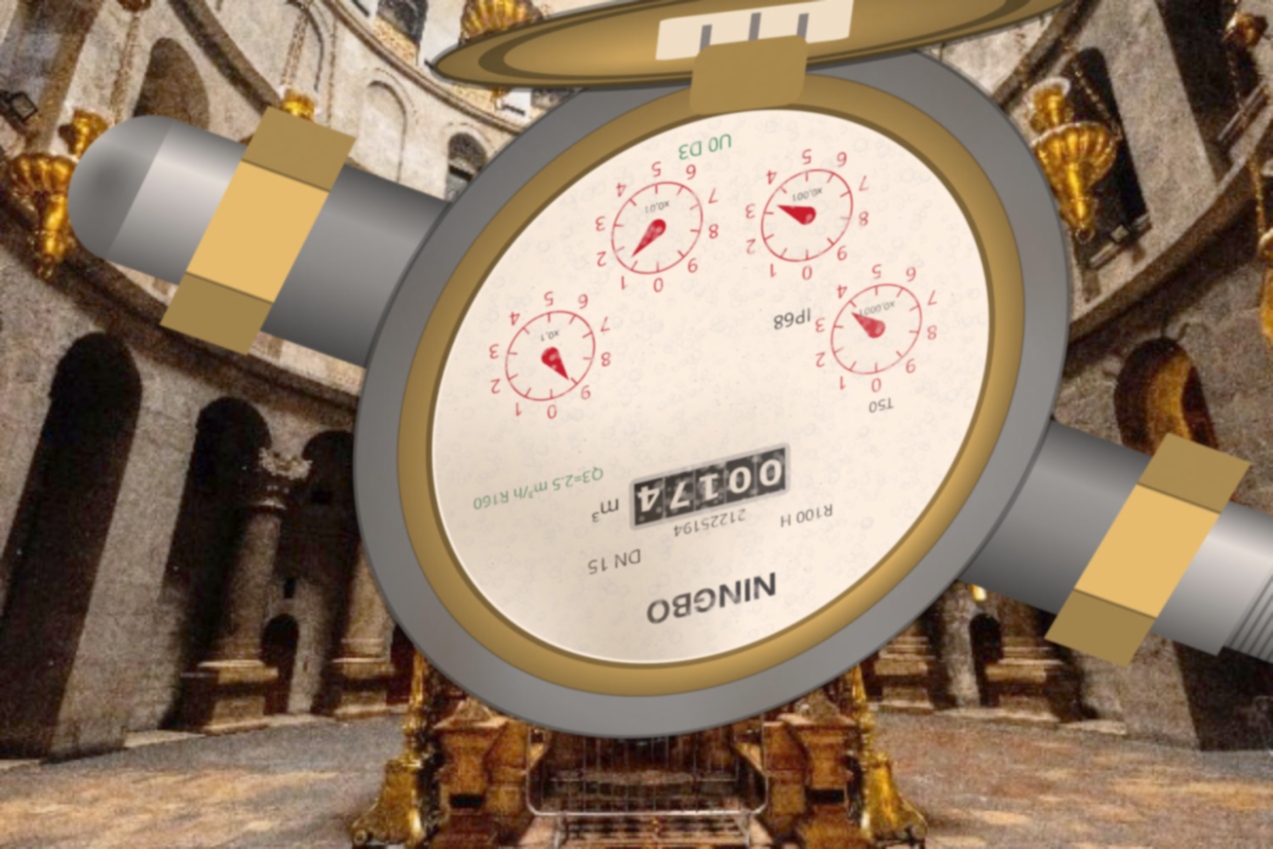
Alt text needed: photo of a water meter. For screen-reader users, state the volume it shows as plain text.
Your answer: 173.9133 m³
